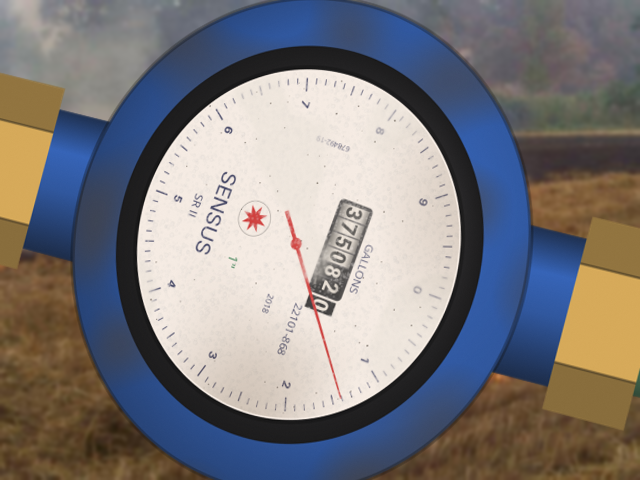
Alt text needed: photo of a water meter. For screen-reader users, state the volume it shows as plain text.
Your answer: 3750821.4 gal
